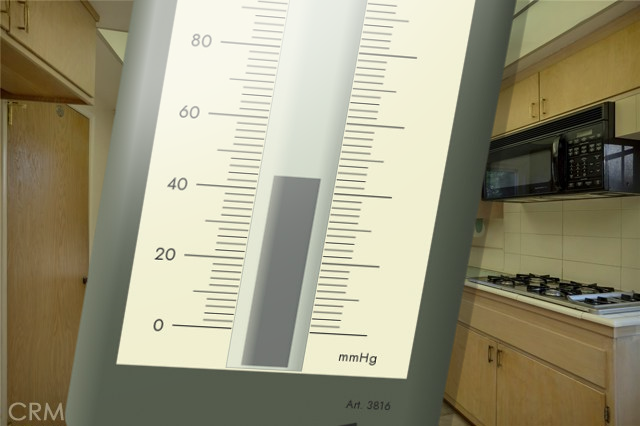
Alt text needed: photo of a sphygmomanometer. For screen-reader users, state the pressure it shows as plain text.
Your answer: 44 mmHg
